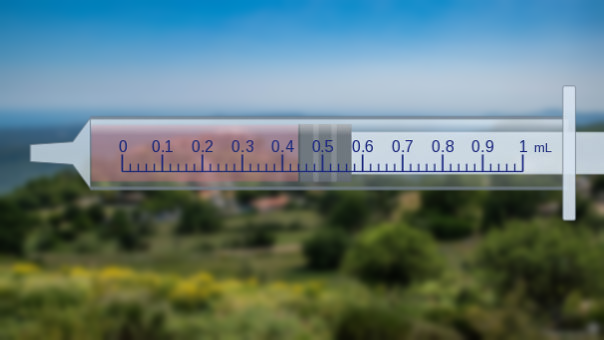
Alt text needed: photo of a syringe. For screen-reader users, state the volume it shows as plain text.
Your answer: 0.44 mL
